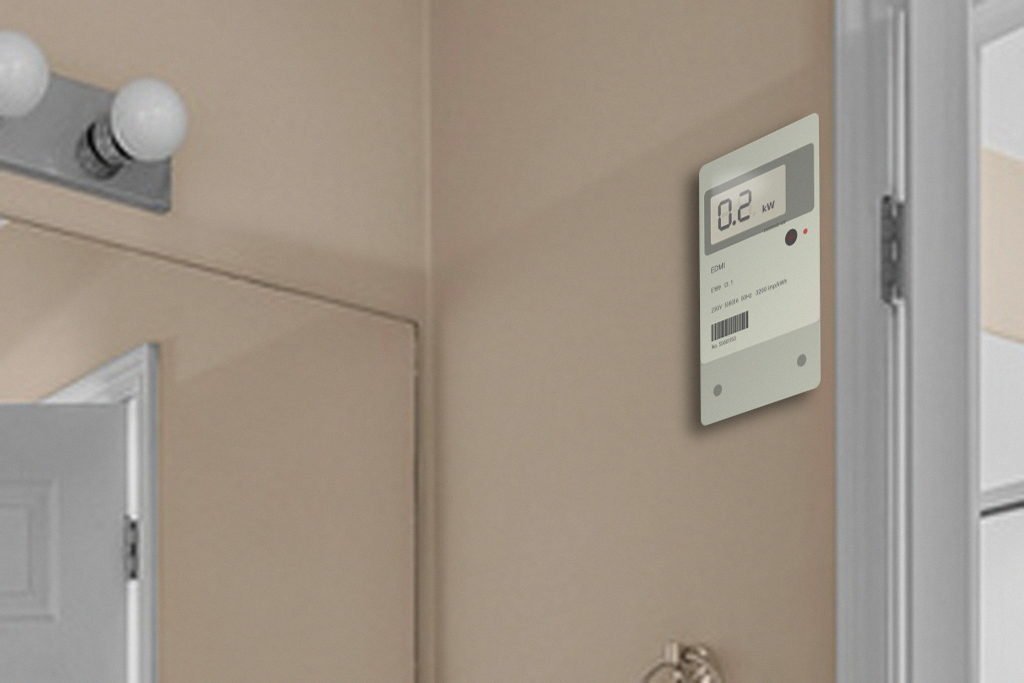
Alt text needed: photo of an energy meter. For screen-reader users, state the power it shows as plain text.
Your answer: 0.2 kW
